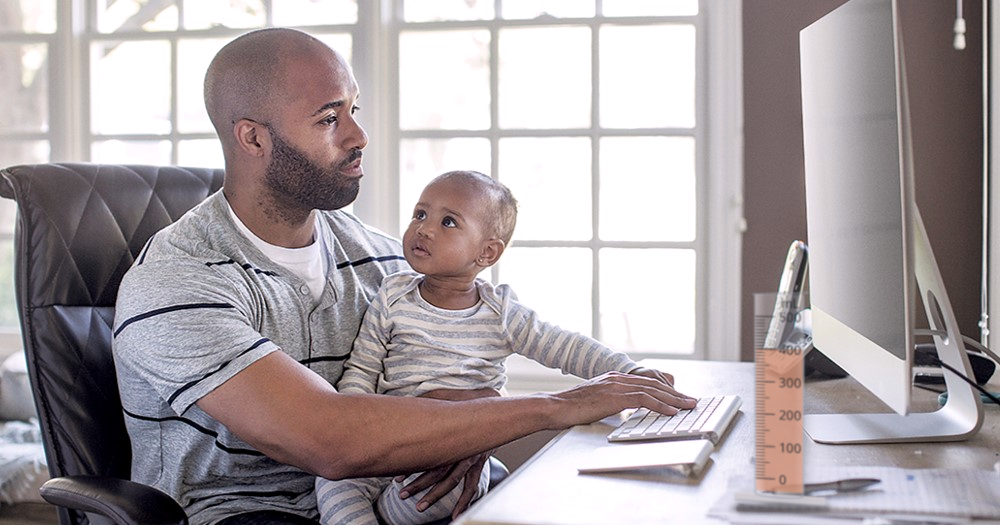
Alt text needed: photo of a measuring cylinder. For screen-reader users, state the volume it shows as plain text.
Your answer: 400 mL
